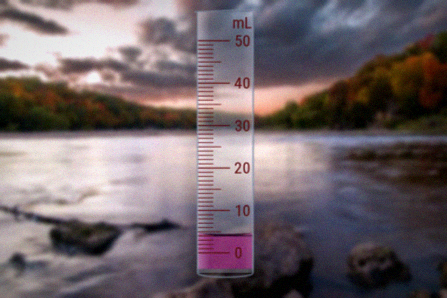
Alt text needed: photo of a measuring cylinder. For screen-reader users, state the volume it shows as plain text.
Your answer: 4 mL
